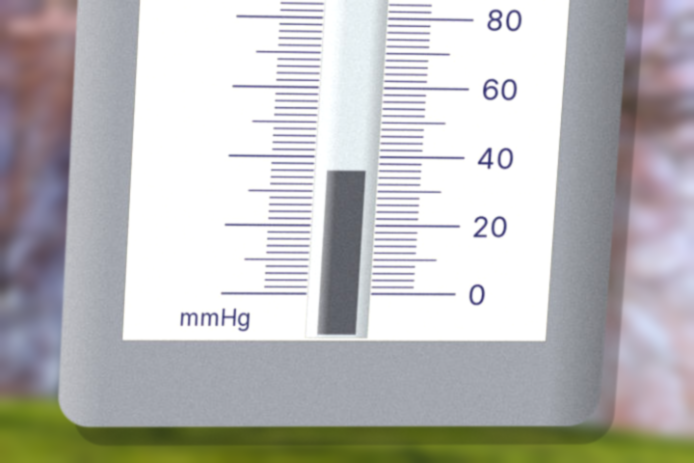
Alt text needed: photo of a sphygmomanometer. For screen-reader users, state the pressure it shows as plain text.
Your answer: 36 mmHg
